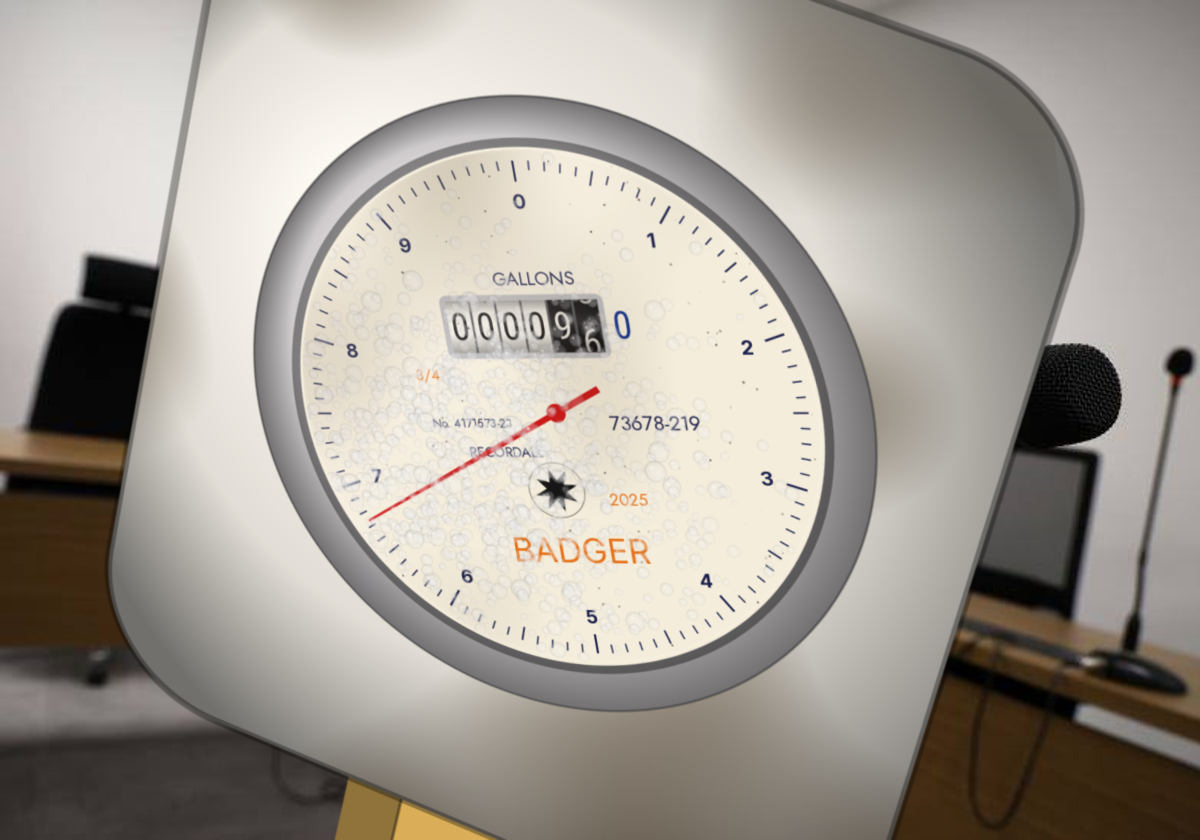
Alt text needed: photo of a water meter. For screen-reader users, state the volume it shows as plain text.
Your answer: 956.7 gal
